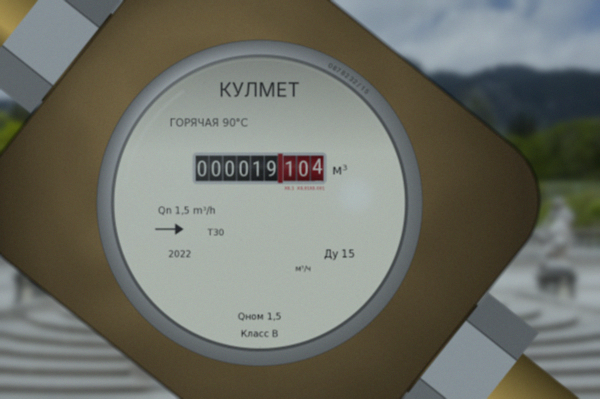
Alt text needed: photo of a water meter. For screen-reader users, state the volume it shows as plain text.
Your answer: 19.104 m³
